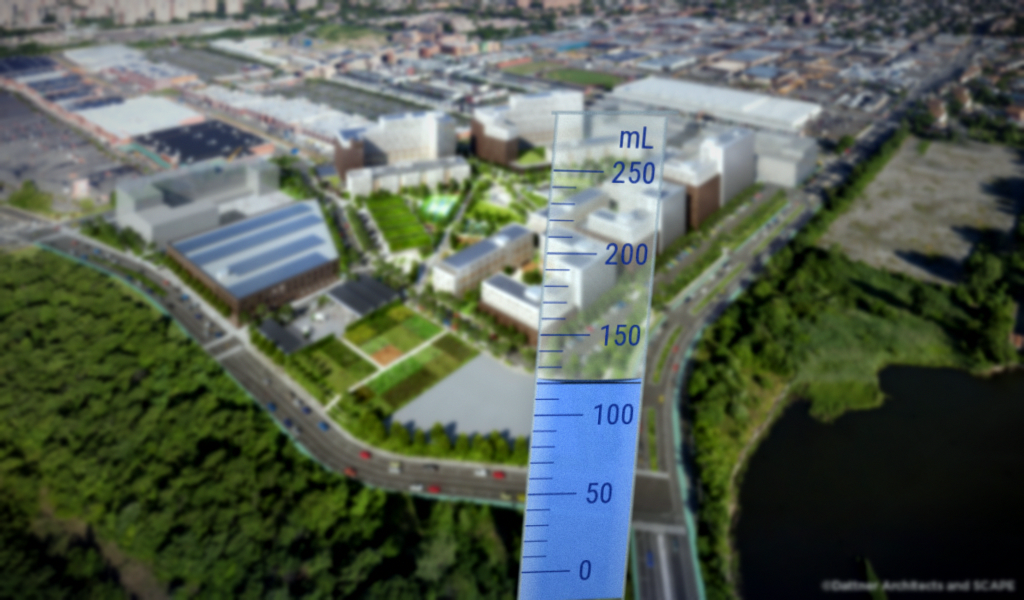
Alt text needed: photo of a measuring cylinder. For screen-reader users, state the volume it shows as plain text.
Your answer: 120 mL
